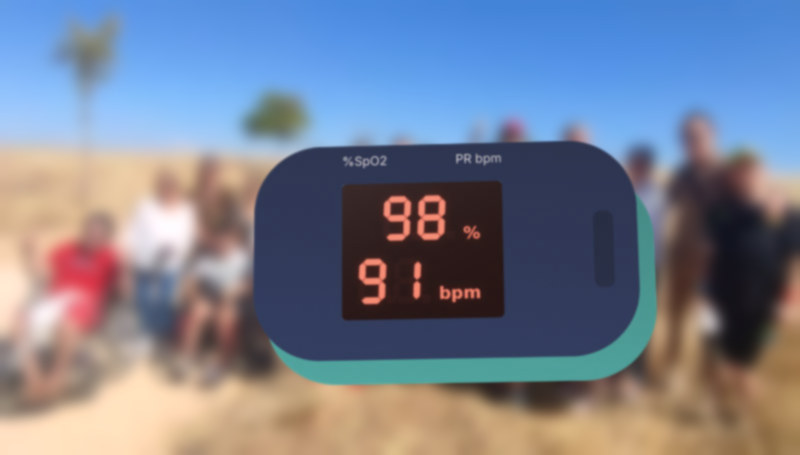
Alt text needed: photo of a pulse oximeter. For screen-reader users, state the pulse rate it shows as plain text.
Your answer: 91 bpm
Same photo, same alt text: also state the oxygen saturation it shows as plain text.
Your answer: 98 %
